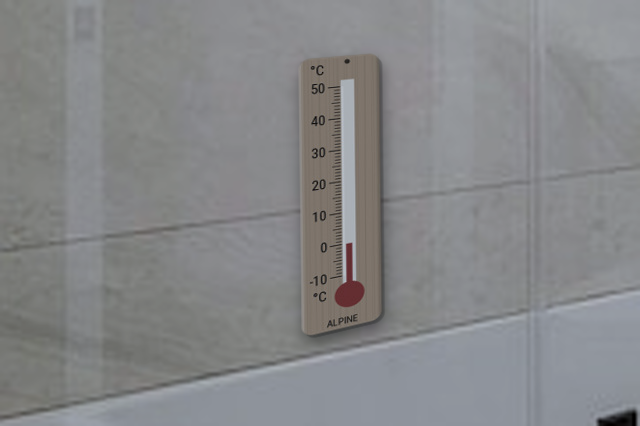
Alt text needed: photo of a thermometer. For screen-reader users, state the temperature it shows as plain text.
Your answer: 0 °C
